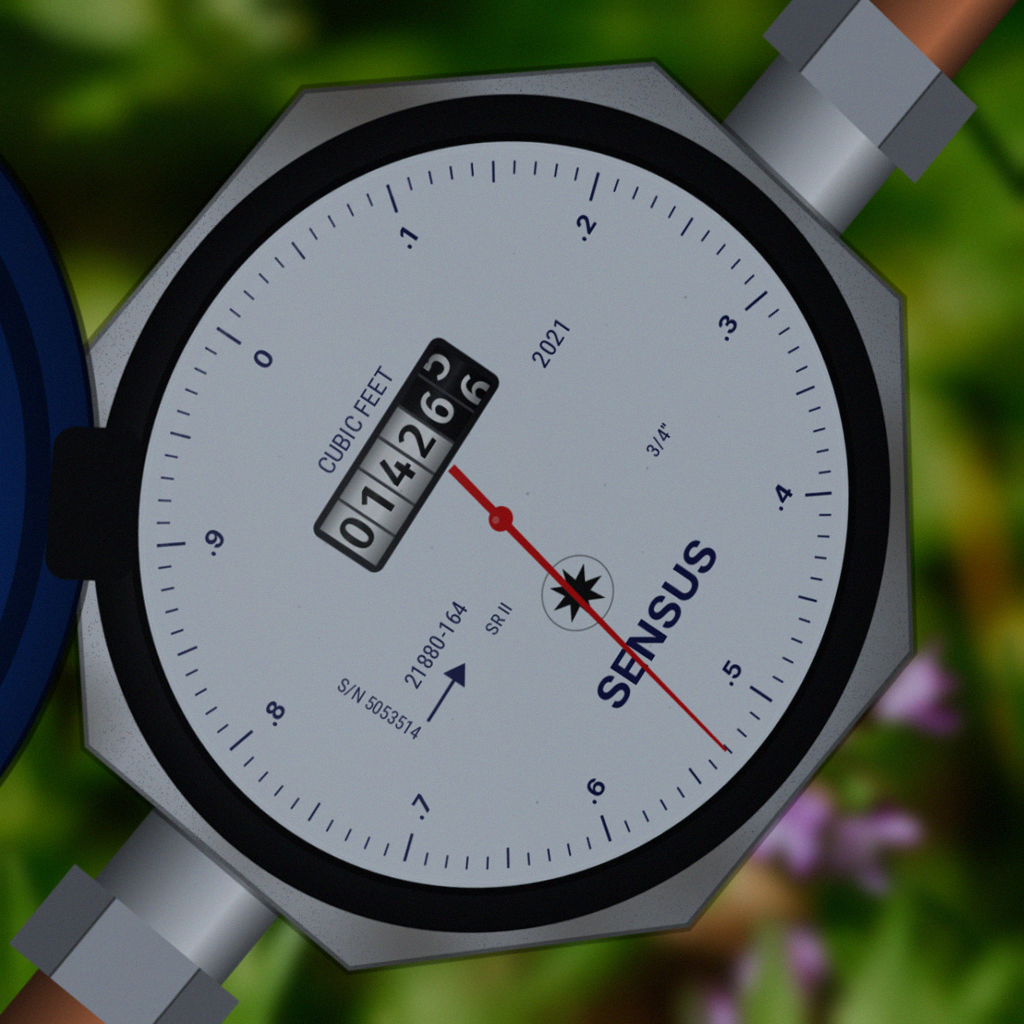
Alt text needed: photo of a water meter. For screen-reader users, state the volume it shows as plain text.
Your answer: 14265.53 ft³
